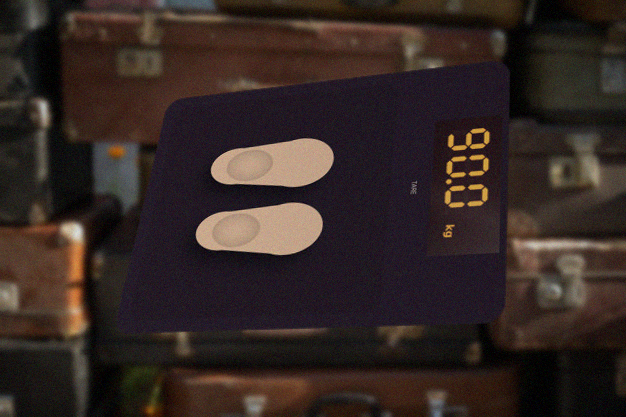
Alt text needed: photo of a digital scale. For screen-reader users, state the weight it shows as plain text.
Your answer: 90.0 kg
